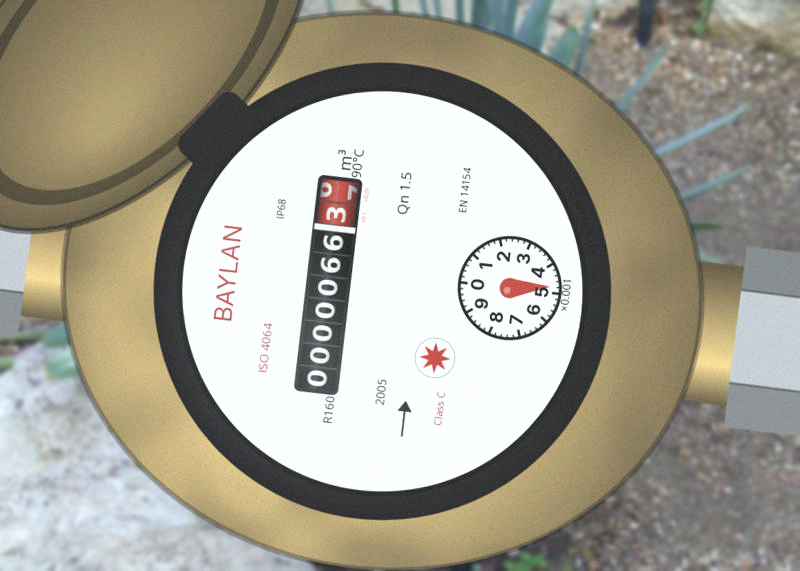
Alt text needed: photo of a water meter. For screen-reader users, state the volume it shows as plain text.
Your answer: 66.364 m³
